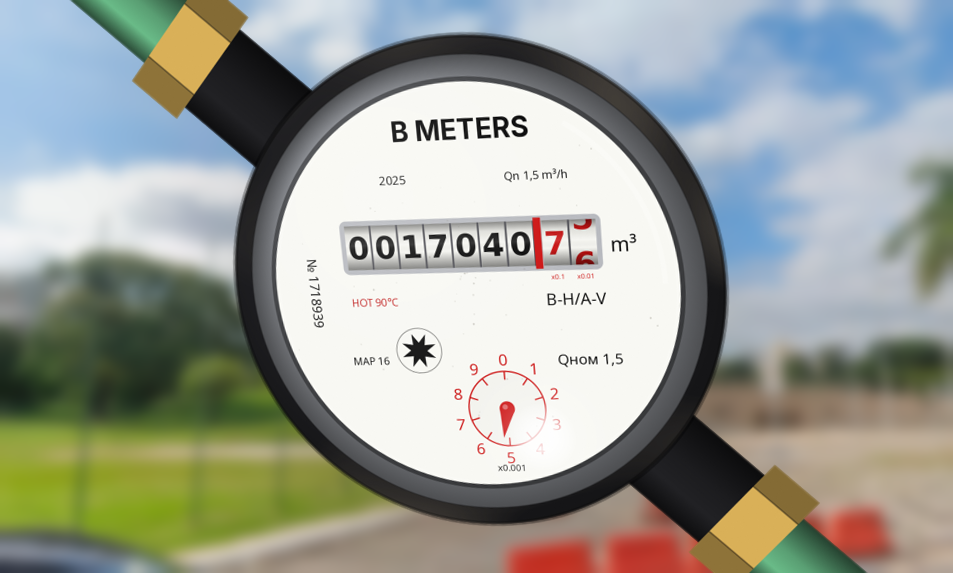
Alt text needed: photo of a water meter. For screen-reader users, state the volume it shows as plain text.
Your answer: 17040.755 m³
